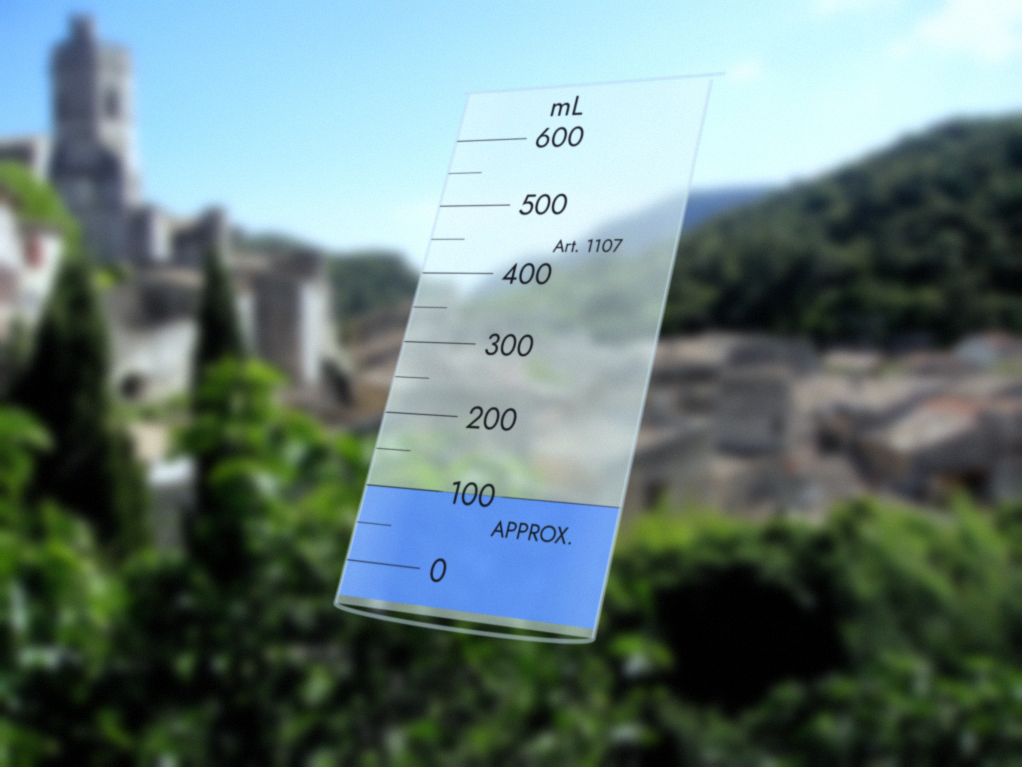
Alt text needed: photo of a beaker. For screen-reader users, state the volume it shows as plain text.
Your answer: 100 mL
